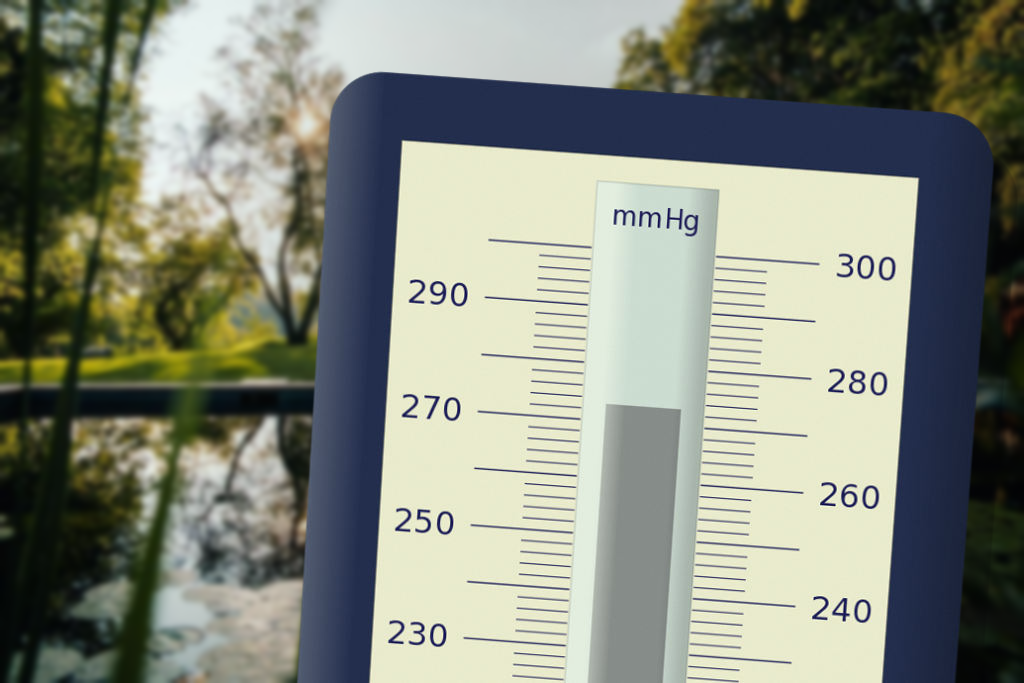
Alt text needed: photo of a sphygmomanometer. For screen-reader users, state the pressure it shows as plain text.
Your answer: 273 mmHg
